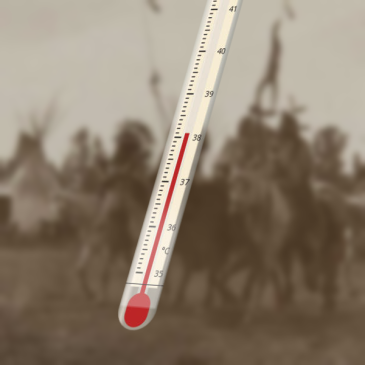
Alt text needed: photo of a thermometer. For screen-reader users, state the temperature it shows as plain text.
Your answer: 38.1 °C
